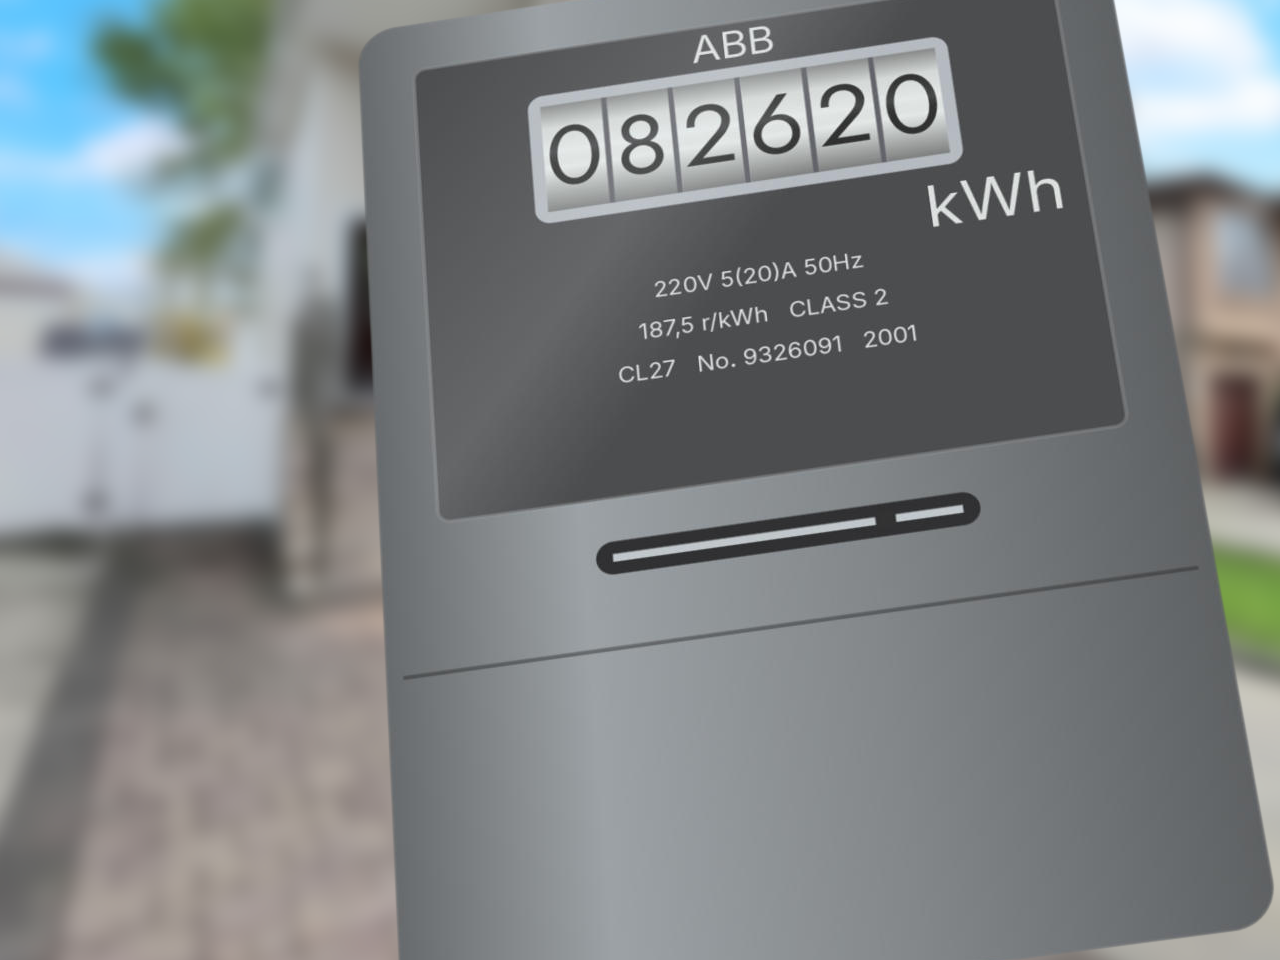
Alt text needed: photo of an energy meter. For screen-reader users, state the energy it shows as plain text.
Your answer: 82620 kWh
